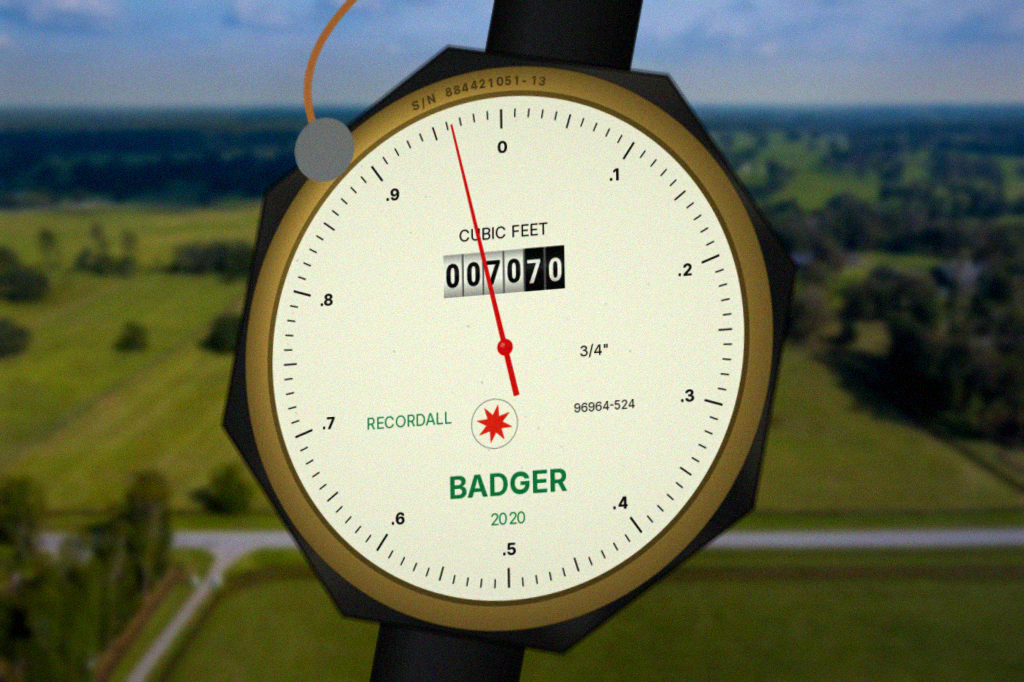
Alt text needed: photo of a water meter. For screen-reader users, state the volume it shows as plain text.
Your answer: 7069.96 ft³
